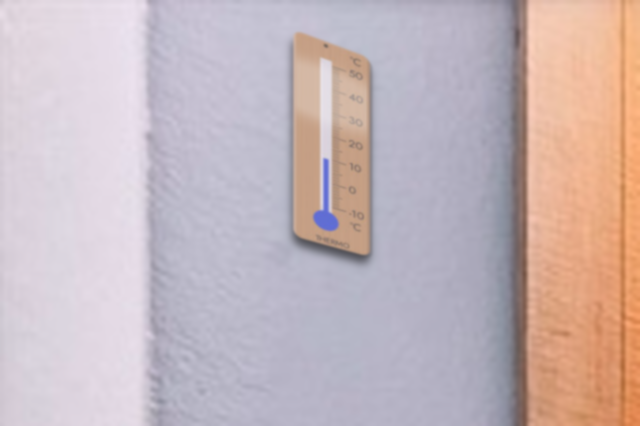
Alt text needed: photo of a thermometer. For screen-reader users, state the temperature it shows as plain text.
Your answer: 10 °C
